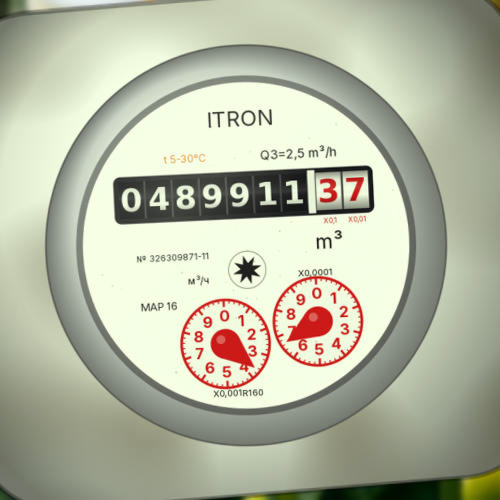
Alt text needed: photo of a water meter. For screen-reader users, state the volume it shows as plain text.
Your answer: 489911.3736 m³
